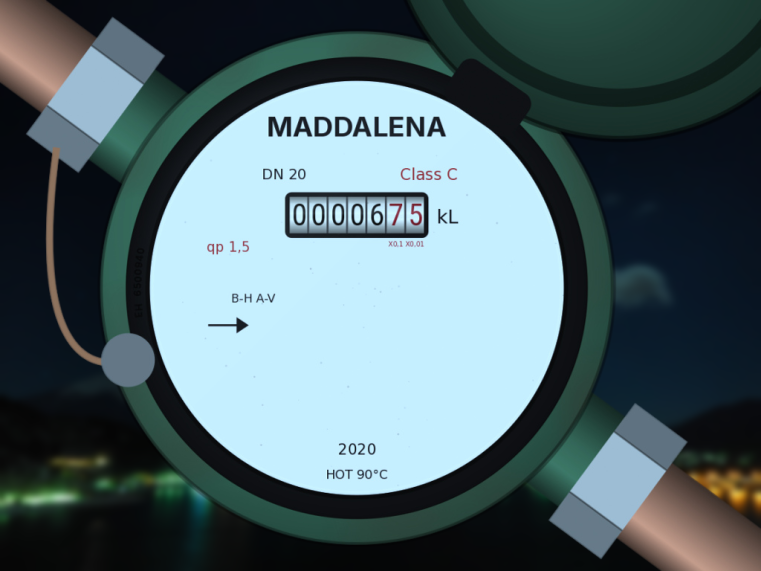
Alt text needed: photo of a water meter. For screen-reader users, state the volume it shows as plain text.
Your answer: 6.75 kL
